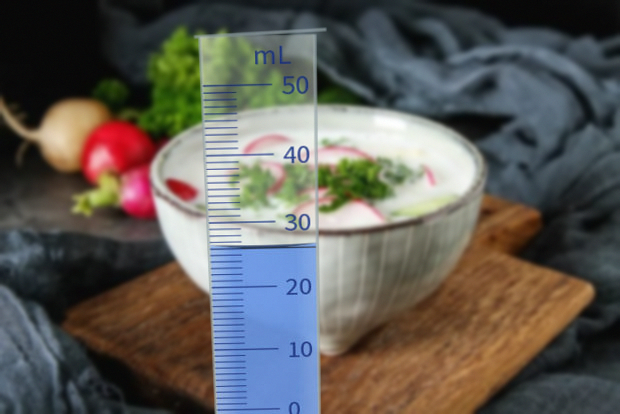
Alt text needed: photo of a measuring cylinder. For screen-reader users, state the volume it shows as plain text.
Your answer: 26 mL
